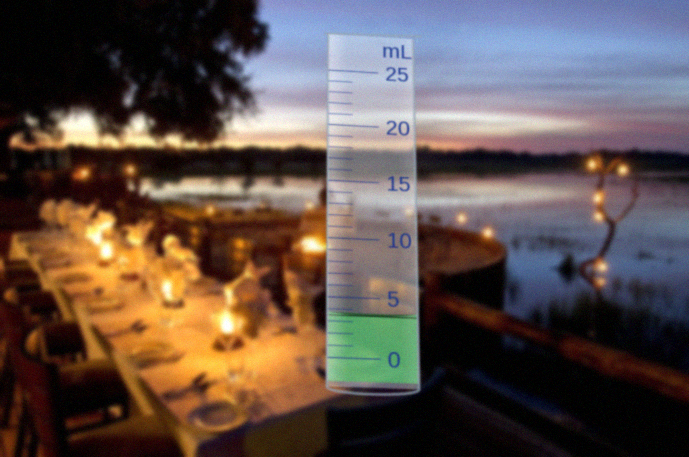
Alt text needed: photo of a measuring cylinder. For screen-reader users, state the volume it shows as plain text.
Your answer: 3.5 mL
